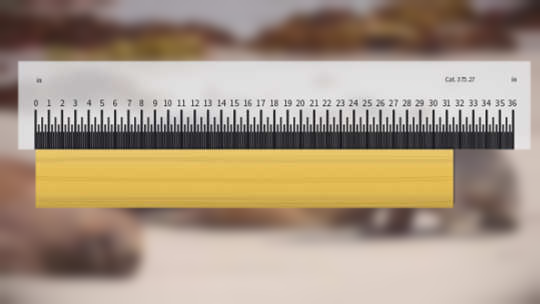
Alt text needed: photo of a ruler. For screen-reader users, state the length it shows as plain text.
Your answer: 31.5 in
